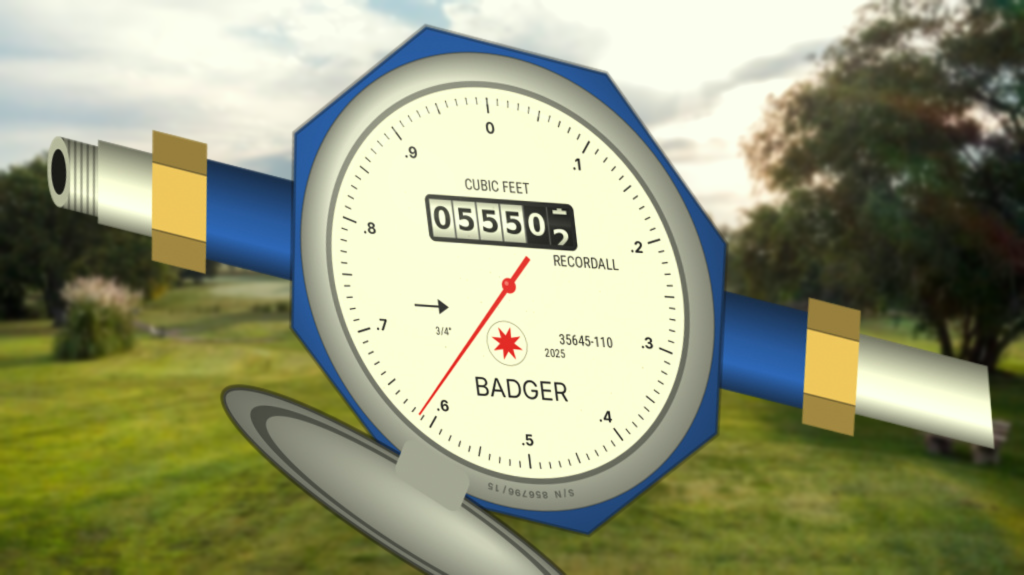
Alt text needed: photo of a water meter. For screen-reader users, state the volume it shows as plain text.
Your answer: 55501.61 ft³
